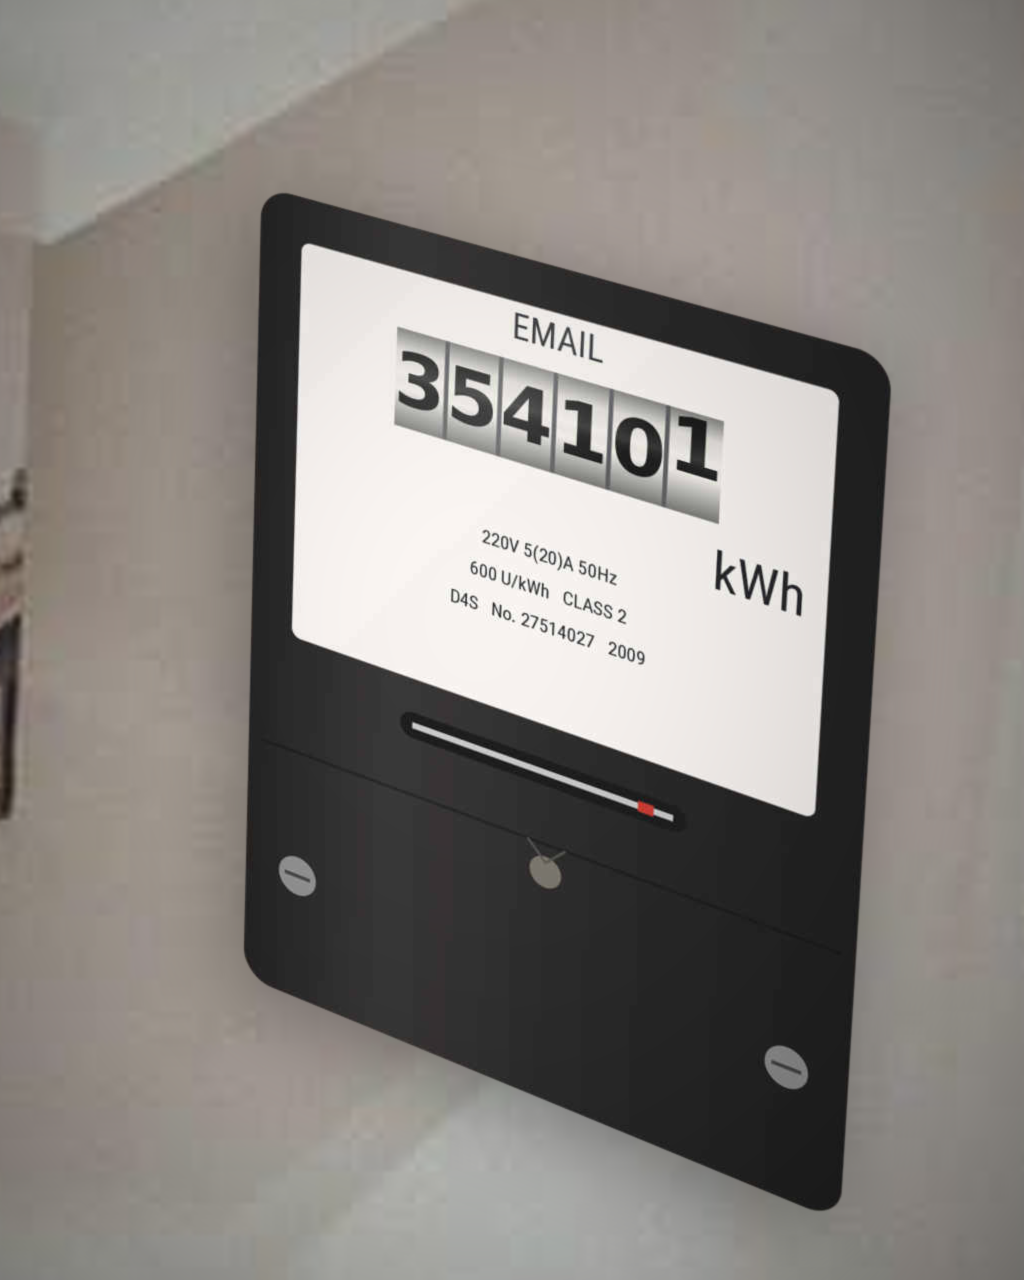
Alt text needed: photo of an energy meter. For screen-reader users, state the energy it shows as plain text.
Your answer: 354101 kWh
